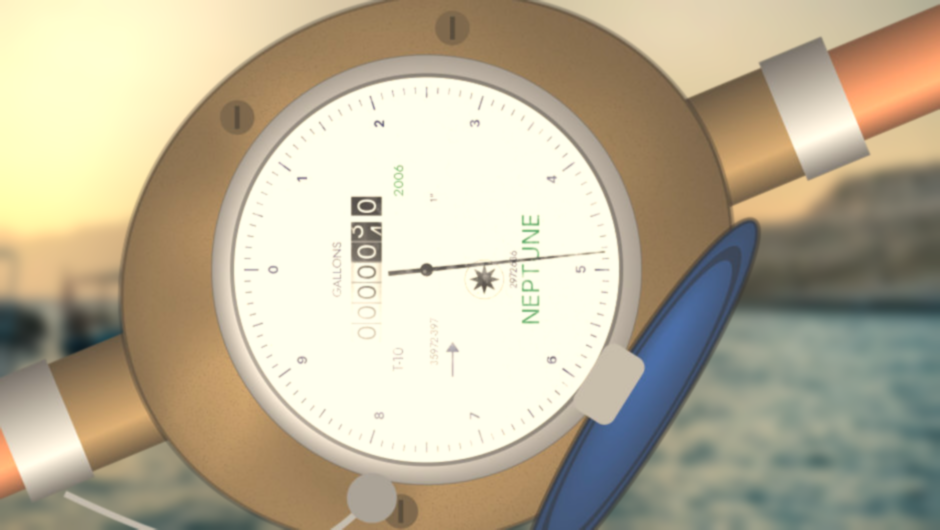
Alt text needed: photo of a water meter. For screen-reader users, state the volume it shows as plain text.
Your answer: 34.8 gal
